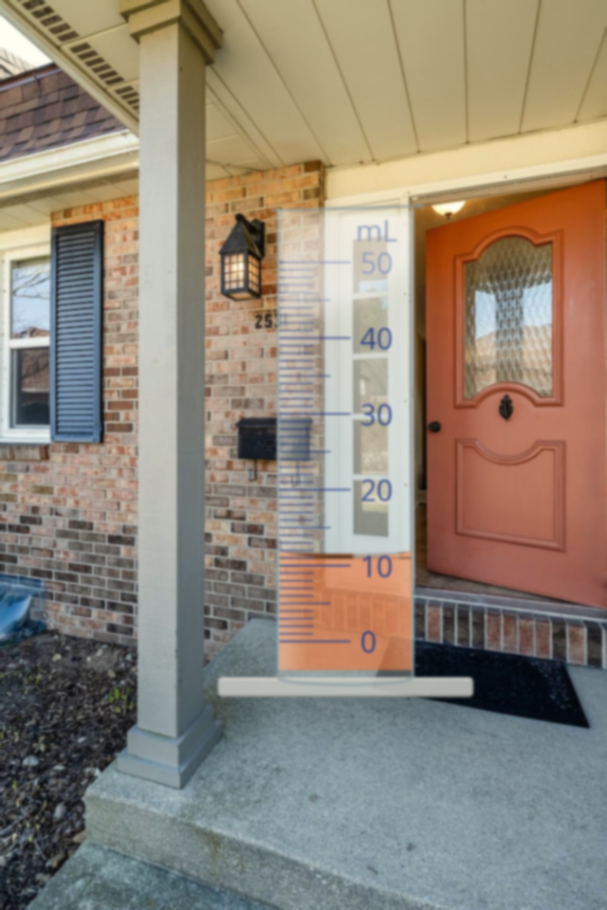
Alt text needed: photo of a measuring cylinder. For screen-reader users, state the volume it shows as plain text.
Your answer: 11 mL
